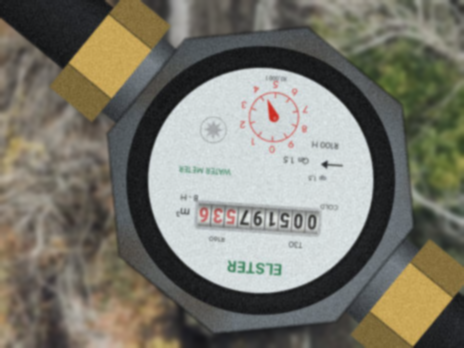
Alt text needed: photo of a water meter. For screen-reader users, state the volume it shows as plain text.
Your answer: 5197.5364 m³
